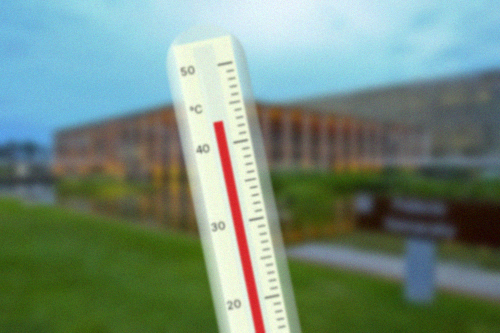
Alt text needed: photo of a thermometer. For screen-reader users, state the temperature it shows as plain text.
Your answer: 43 °C
